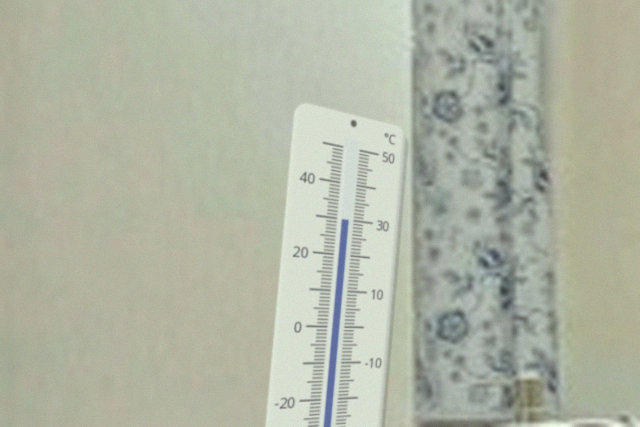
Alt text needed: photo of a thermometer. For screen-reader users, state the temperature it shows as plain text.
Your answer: 30 °C
